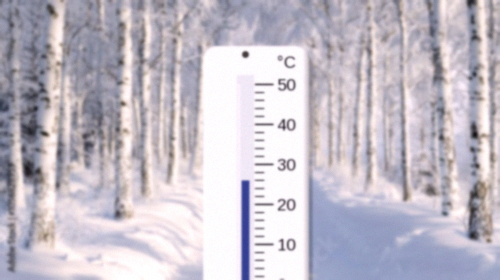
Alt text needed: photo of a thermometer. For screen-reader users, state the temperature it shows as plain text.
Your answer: 26 °C
